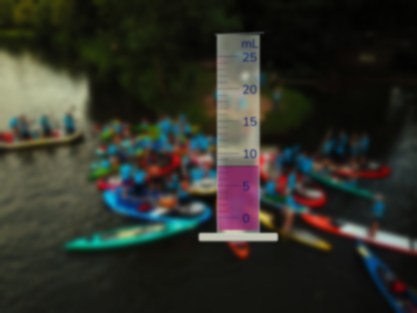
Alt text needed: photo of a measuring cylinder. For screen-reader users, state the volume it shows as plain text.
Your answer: 8 mL
